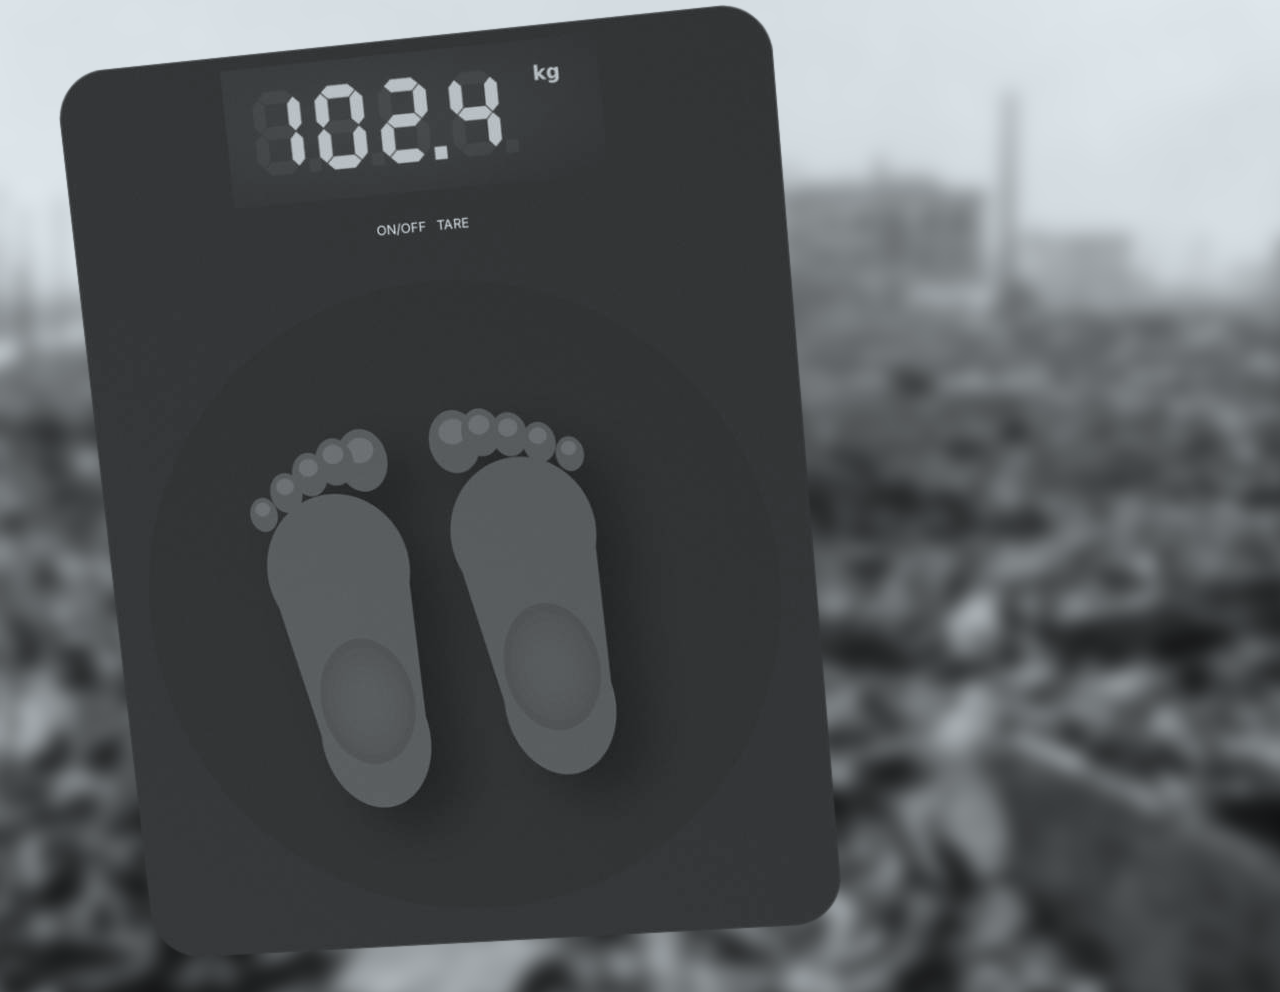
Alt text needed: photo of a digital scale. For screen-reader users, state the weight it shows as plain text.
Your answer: 102.4 kg
